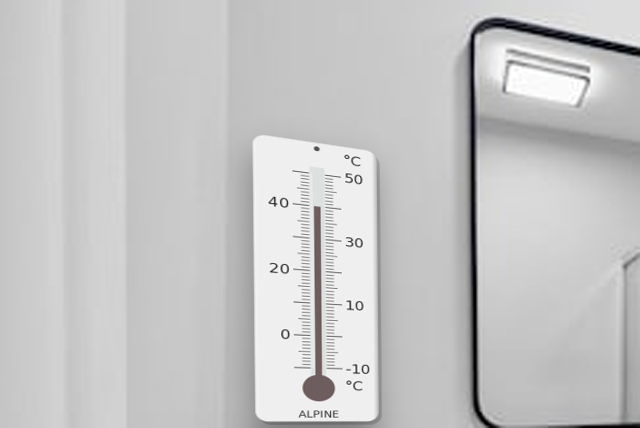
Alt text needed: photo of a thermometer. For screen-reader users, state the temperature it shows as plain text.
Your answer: 40 °C
